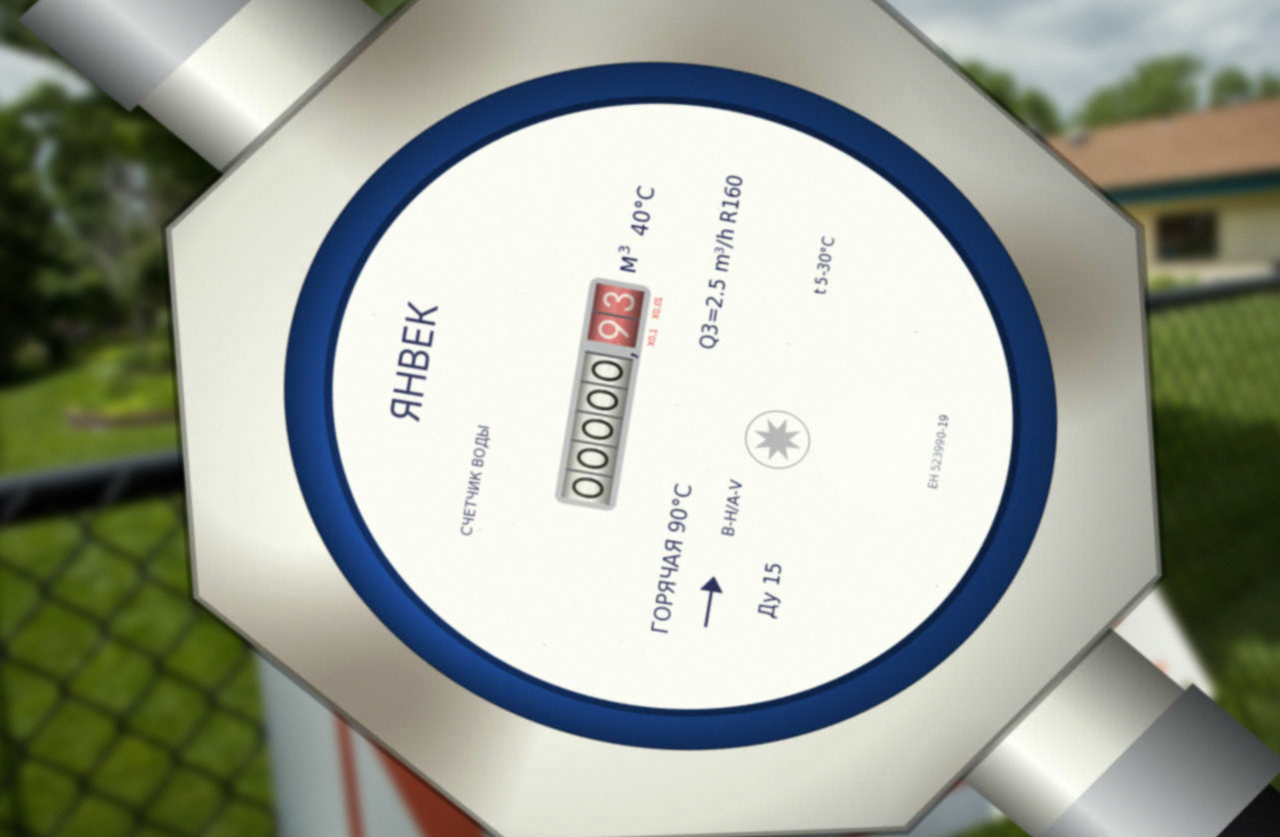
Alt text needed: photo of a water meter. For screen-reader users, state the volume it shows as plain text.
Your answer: 0.93 m³
